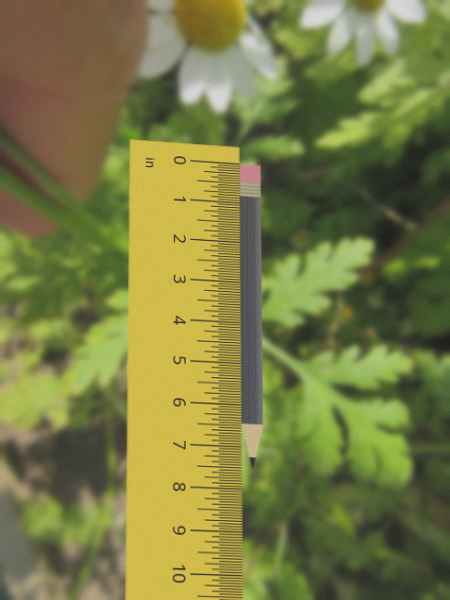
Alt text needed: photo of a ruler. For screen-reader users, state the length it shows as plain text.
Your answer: 7.5 in
